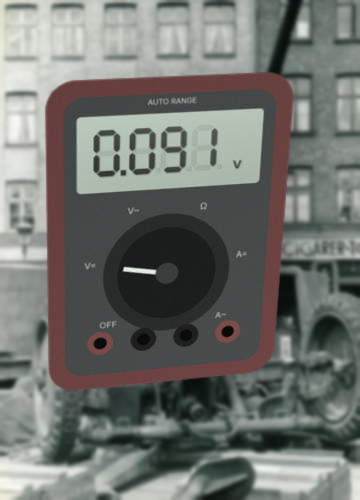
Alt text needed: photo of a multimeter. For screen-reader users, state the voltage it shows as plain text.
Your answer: 0.091 V
